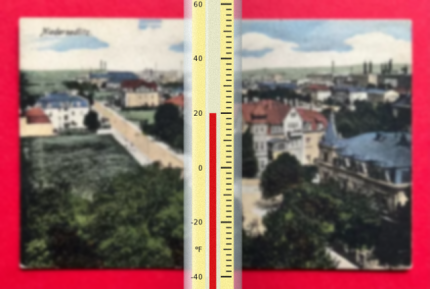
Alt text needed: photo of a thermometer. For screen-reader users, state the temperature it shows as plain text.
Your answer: 20 °F
